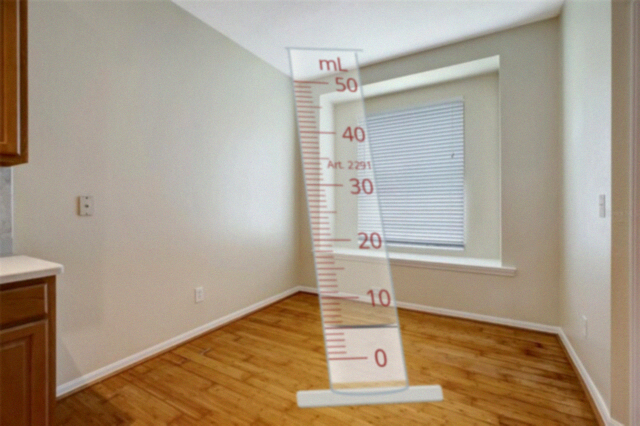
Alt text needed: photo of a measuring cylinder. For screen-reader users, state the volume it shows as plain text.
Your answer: 5 mL
